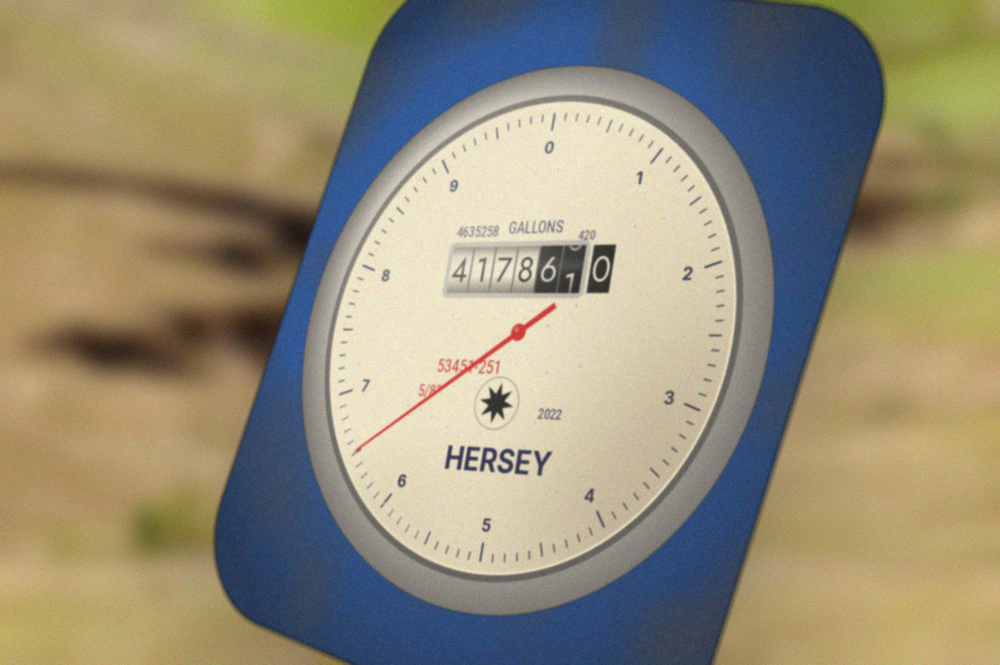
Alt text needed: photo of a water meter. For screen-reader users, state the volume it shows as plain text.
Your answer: 4178606.5 gal
